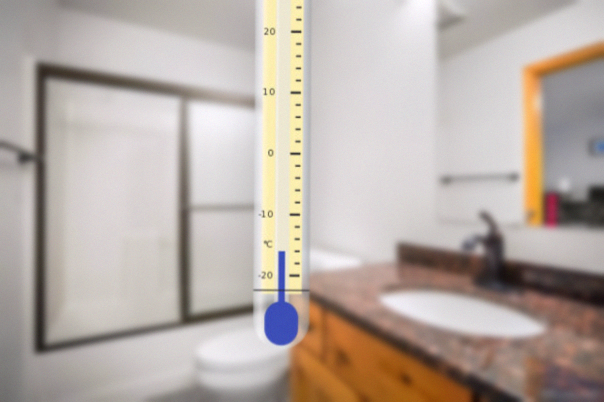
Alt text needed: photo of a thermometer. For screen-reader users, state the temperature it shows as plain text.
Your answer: -16 °C
